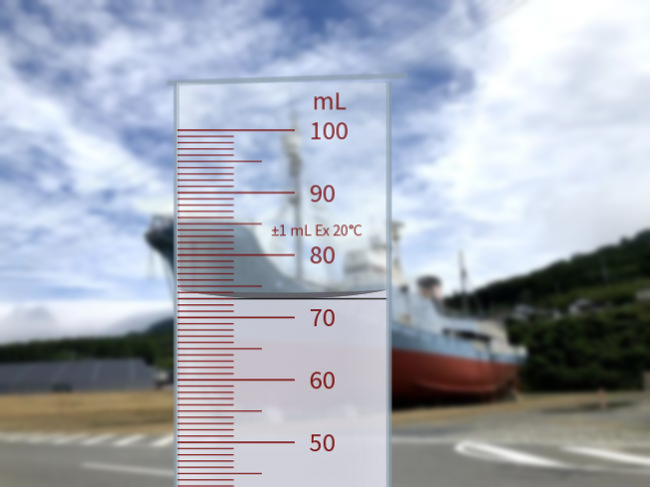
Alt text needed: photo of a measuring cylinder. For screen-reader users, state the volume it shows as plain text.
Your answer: 73 mL
